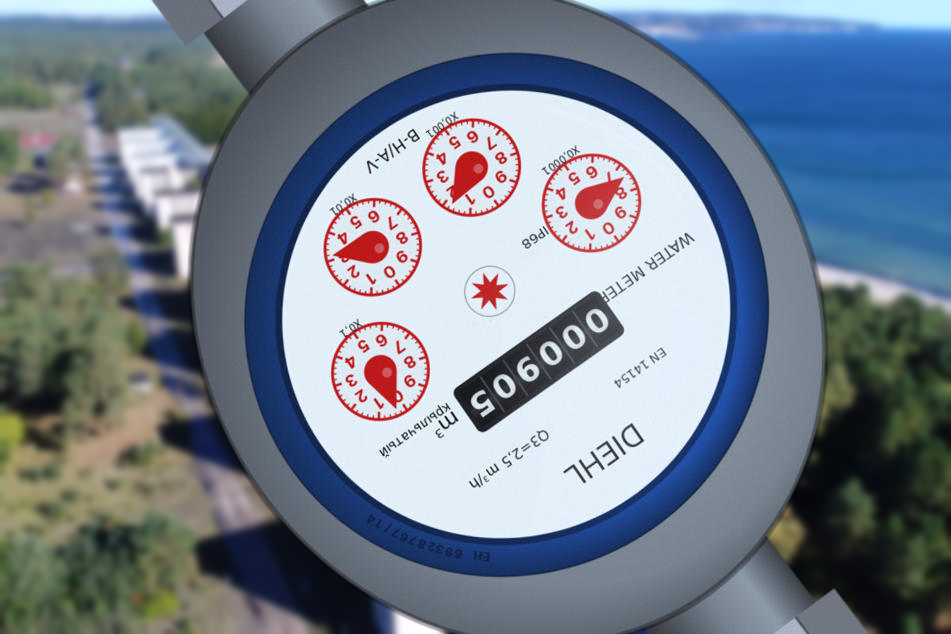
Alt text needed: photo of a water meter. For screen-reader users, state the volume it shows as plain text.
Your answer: 905.0317 m³
